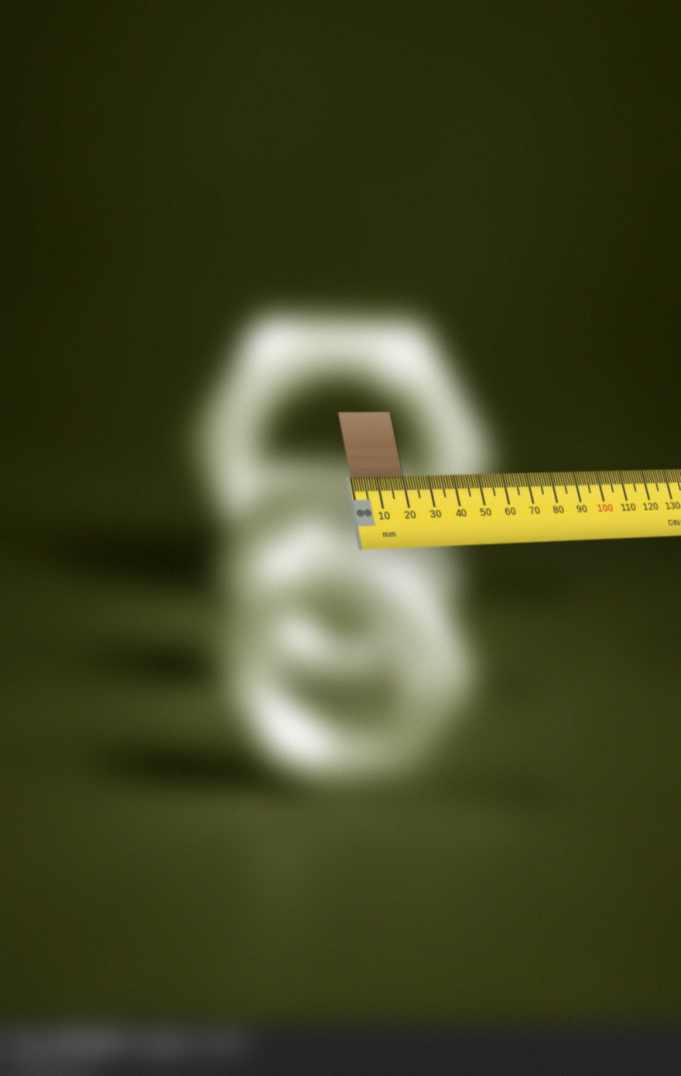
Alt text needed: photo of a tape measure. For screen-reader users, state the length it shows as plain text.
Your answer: 20 mm
